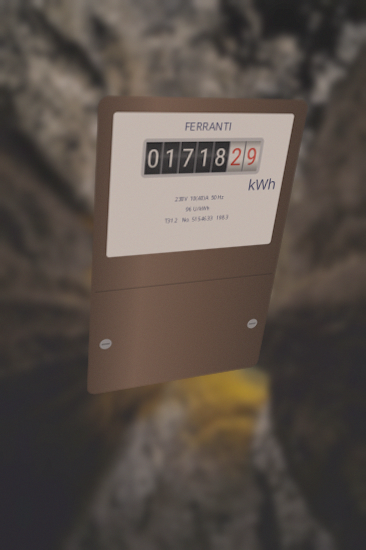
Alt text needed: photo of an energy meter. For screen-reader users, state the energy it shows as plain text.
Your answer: 1718.29 kWh
